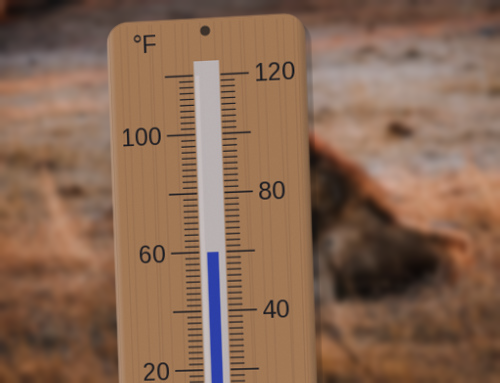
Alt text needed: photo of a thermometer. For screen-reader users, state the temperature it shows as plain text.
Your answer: 60 °F
